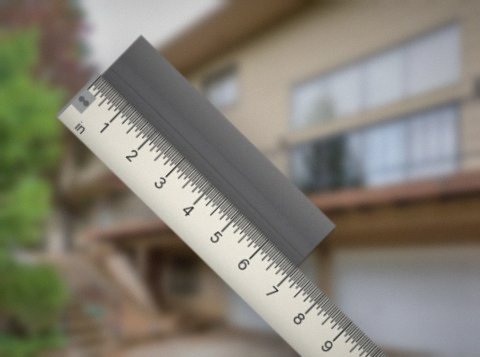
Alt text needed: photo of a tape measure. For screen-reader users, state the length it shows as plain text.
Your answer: 7 in
